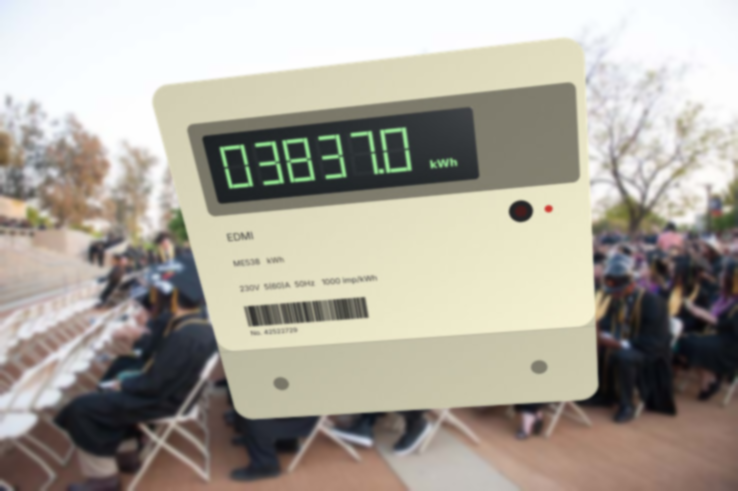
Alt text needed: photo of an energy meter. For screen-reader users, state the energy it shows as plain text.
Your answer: 3837.0 kWh
